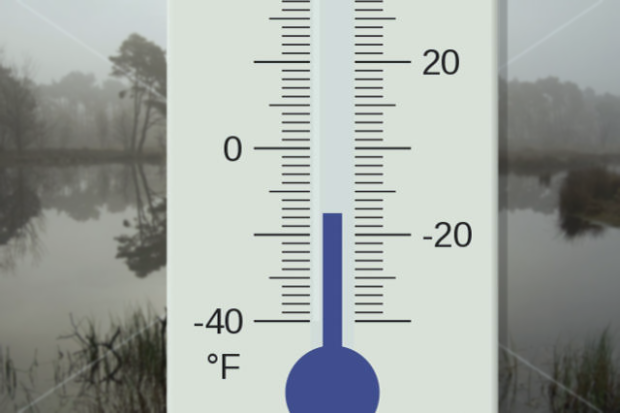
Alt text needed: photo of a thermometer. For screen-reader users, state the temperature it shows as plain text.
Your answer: -15 °F
